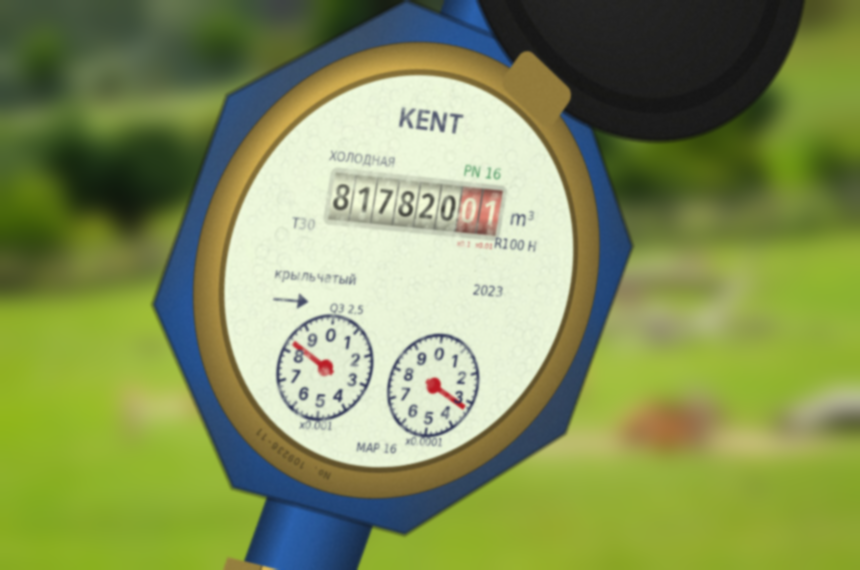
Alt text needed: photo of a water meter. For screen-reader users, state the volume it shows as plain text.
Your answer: 817820.0183 m³
